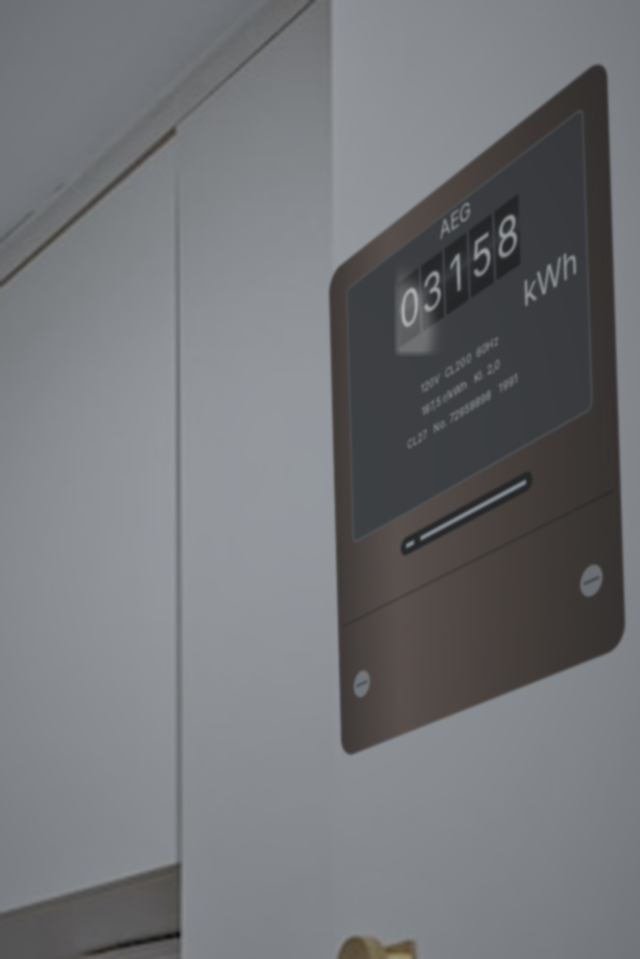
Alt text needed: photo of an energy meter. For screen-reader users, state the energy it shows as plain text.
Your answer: 3158 kWh
